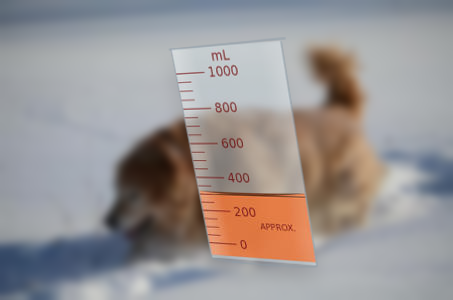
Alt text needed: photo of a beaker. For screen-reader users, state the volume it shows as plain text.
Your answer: 300 mL
